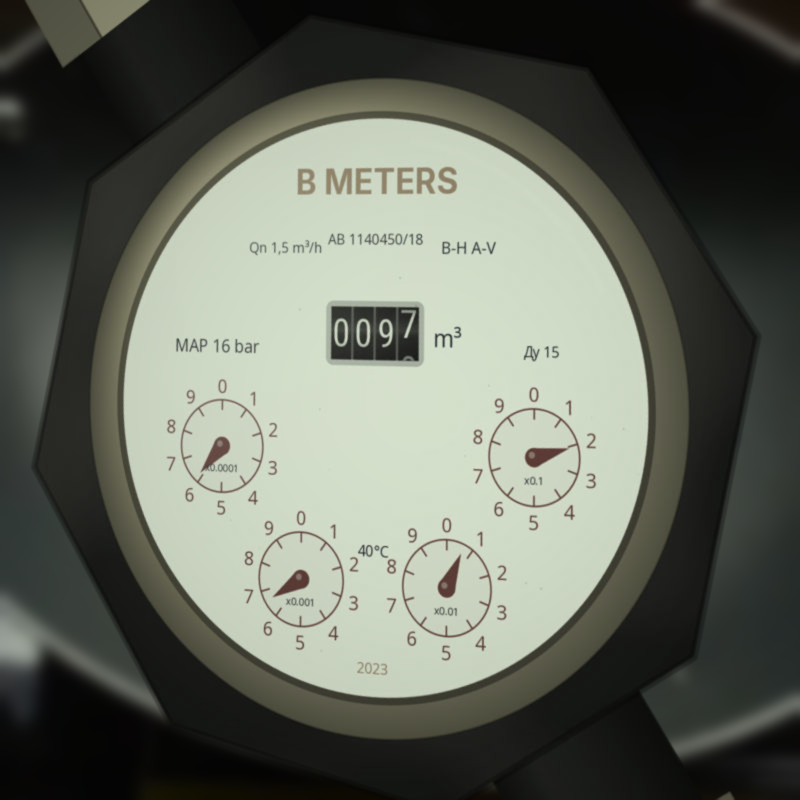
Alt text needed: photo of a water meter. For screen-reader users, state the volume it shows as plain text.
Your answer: 97.2066 m³
